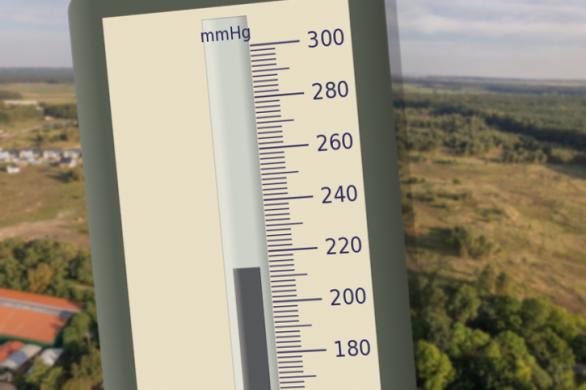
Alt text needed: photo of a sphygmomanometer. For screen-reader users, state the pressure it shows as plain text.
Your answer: 214 mmHg
